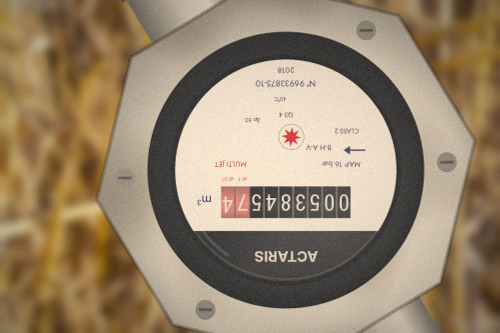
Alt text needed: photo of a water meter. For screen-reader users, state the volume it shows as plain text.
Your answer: 53845.74 m³
